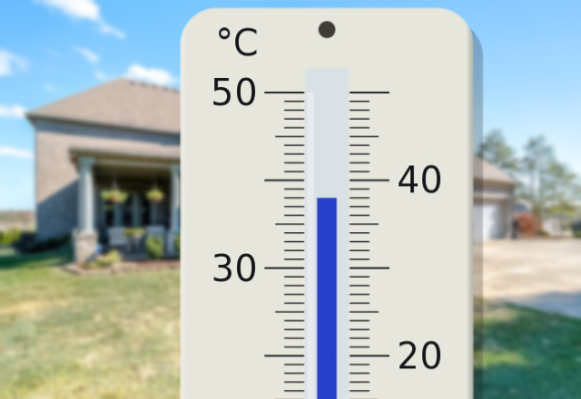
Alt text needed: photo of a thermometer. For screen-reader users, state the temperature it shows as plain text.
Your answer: 38 °C
